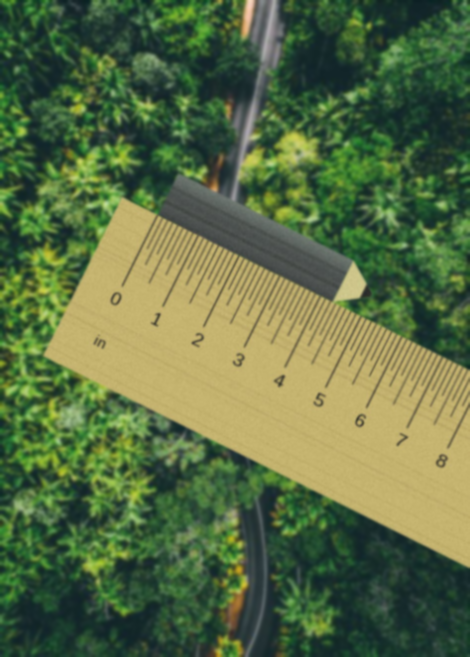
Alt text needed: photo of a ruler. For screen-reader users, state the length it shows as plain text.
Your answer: 5 in
